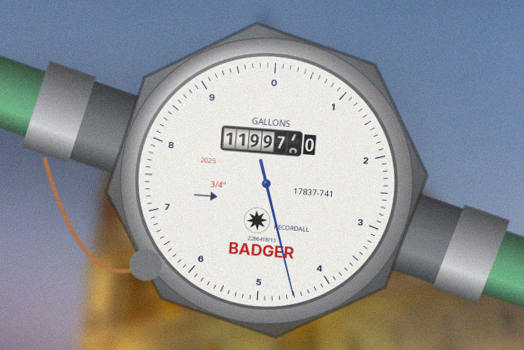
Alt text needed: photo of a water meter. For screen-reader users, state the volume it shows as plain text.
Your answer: 1199774.5 gal
